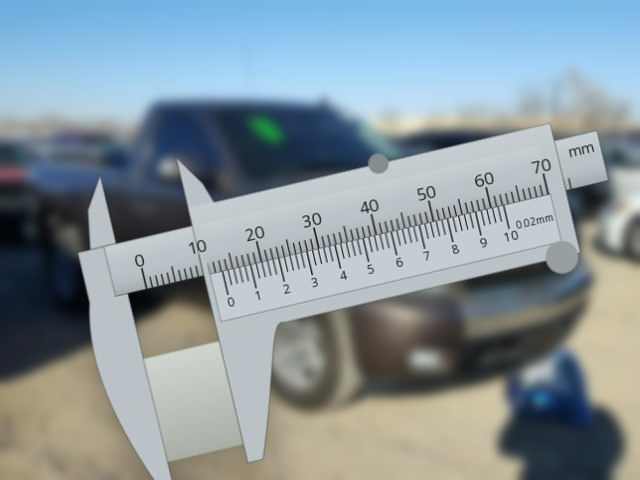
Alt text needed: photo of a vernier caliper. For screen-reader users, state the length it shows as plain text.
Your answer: 13.2 mm
